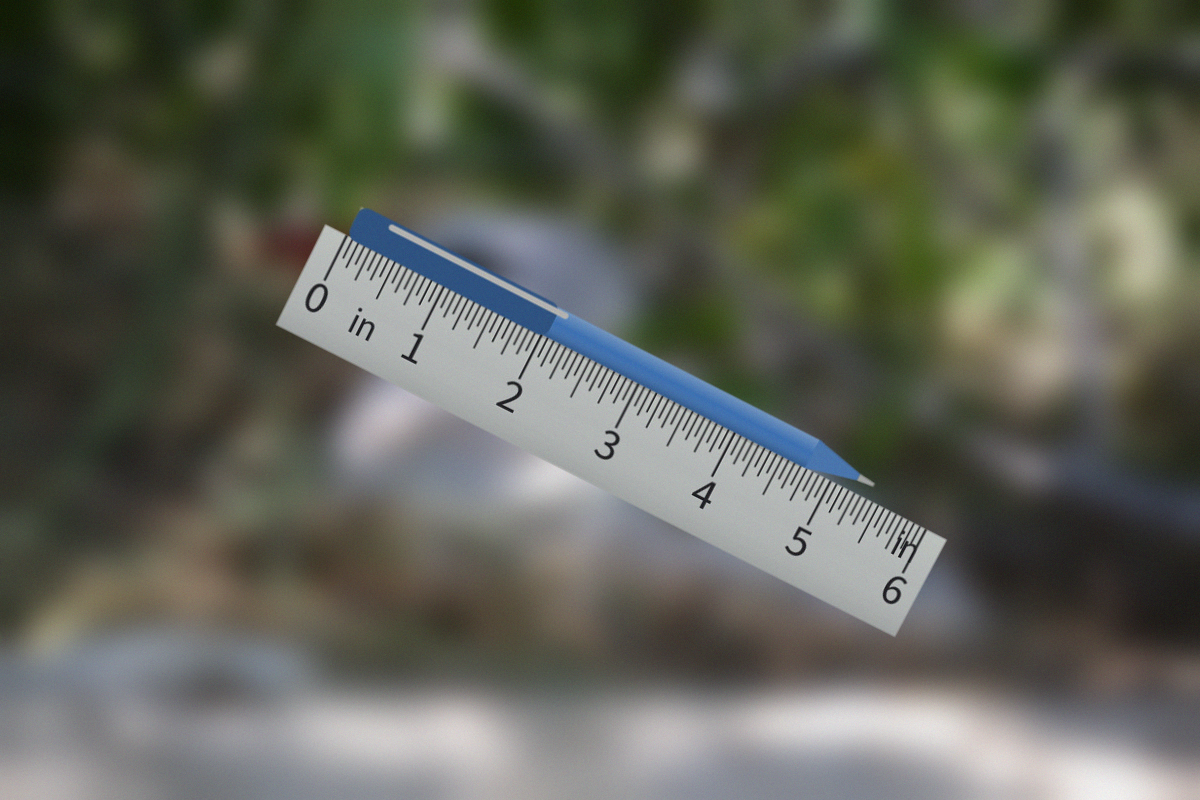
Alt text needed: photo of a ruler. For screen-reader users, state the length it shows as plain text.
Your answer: 5.375 in
